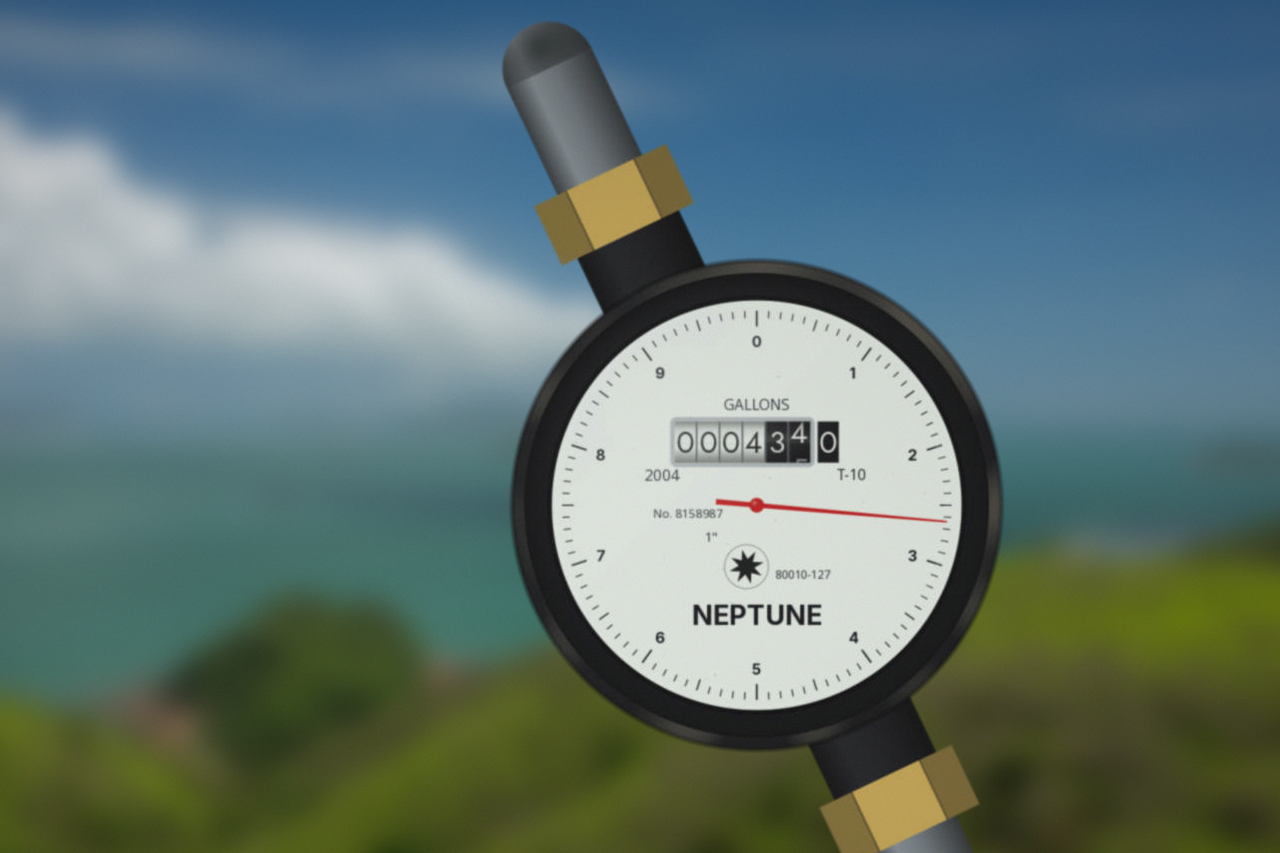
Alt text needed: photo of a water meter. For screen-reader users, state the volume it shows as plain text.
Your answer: 4342.6 gal
